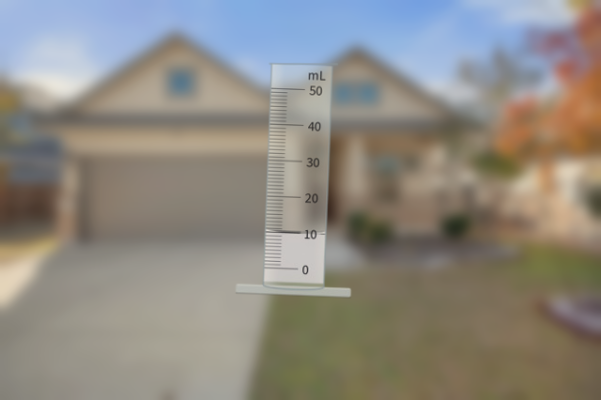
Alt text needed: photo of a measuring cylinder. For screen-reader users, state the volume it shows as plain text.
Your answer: 10 mL
